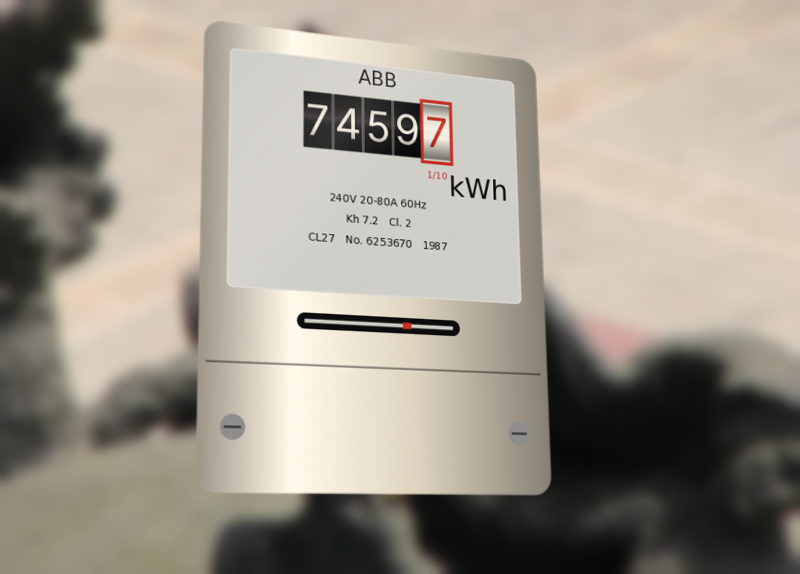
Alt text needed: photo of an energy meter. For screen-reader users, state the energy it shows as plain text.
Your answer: 7459.7 kWh
